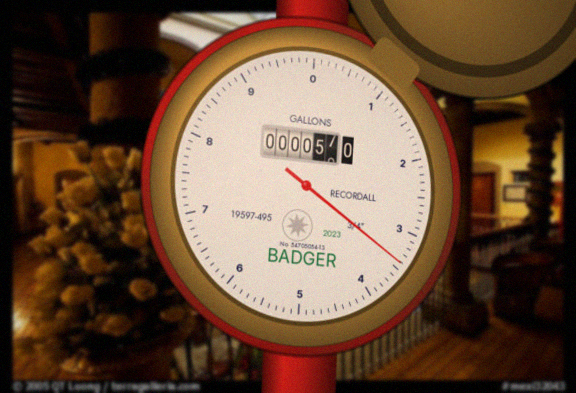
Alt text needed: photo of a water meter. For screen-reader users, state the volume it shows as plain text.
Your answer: 573.4 gal
